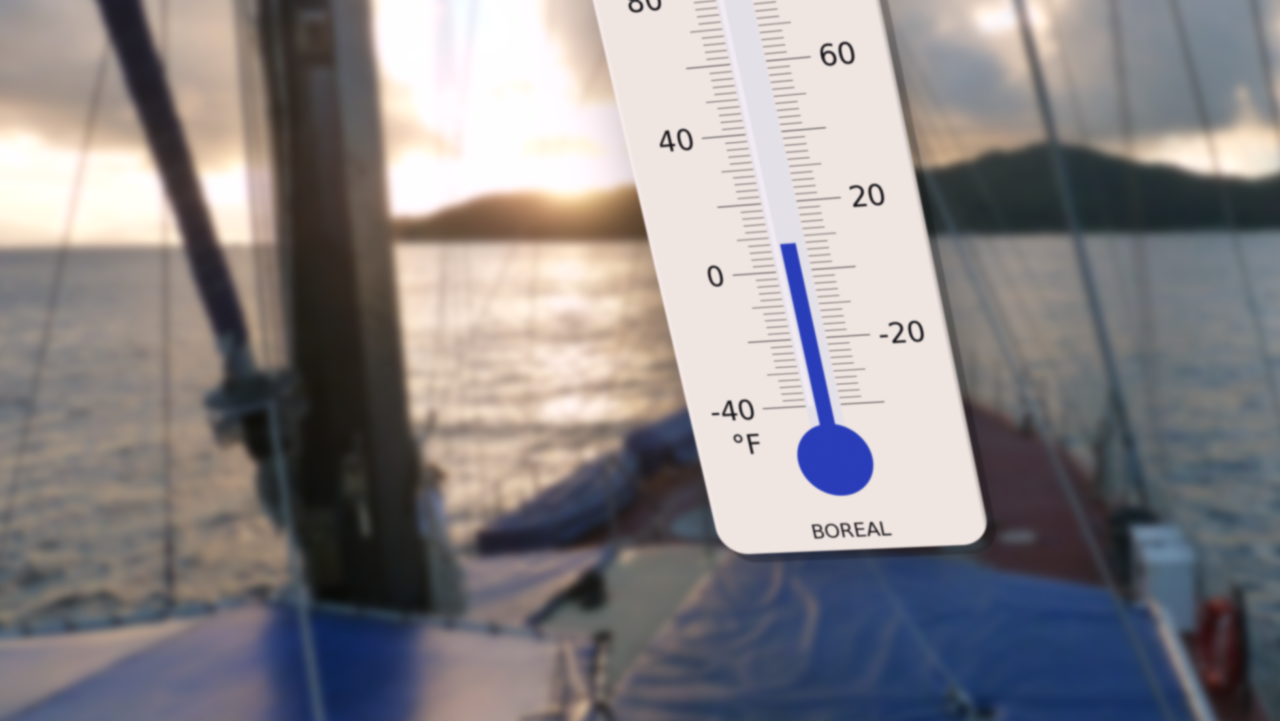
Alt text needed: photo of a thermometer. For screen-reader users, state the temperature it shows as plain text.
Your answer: 8 °F
